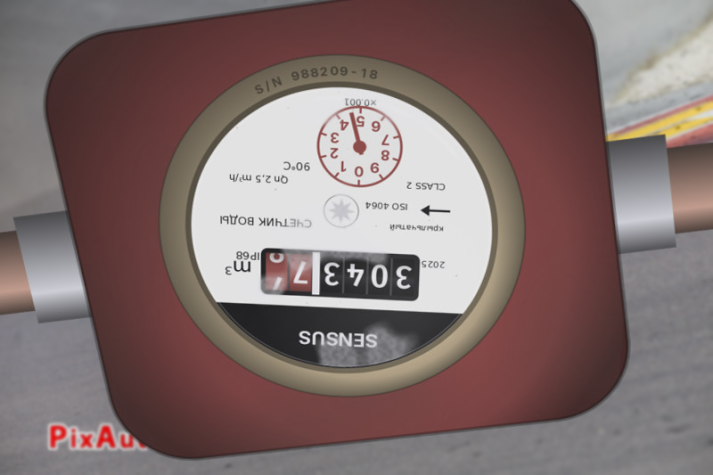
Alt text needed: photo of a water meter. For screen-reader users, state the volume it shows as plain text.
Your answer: 3043.774 m³
